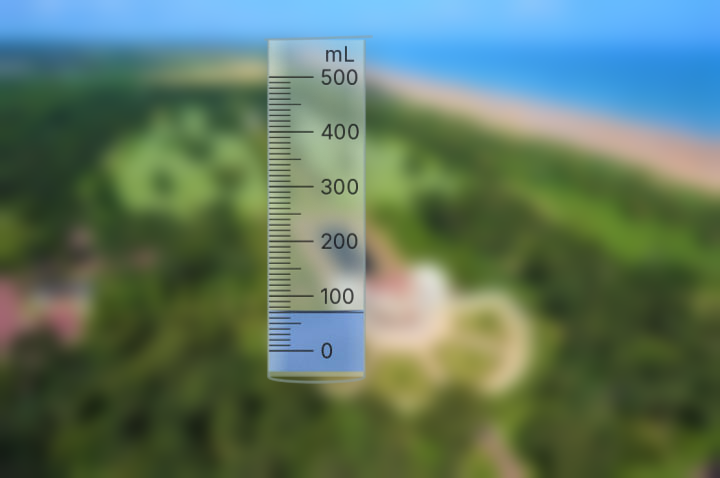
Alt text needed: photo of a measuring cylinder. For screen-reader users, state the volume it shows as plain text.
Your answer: 70 mL
